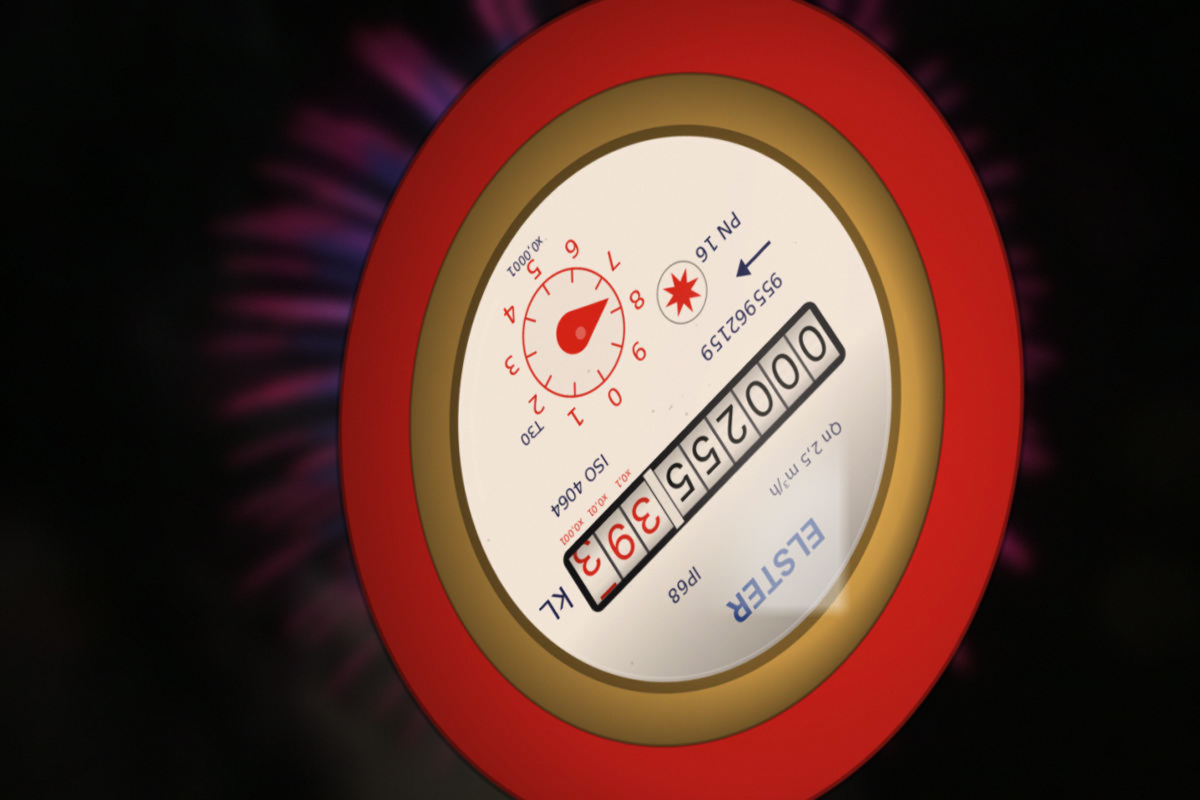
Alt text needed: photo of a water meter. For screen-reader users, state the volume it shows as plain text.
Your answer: 255.3927 kL
